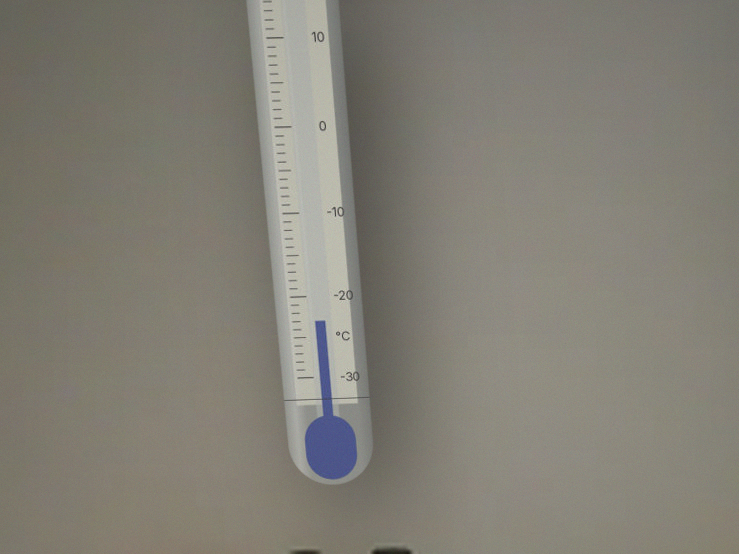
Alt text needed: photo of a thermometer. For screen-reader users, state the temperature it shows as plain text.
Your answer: -23 °C
